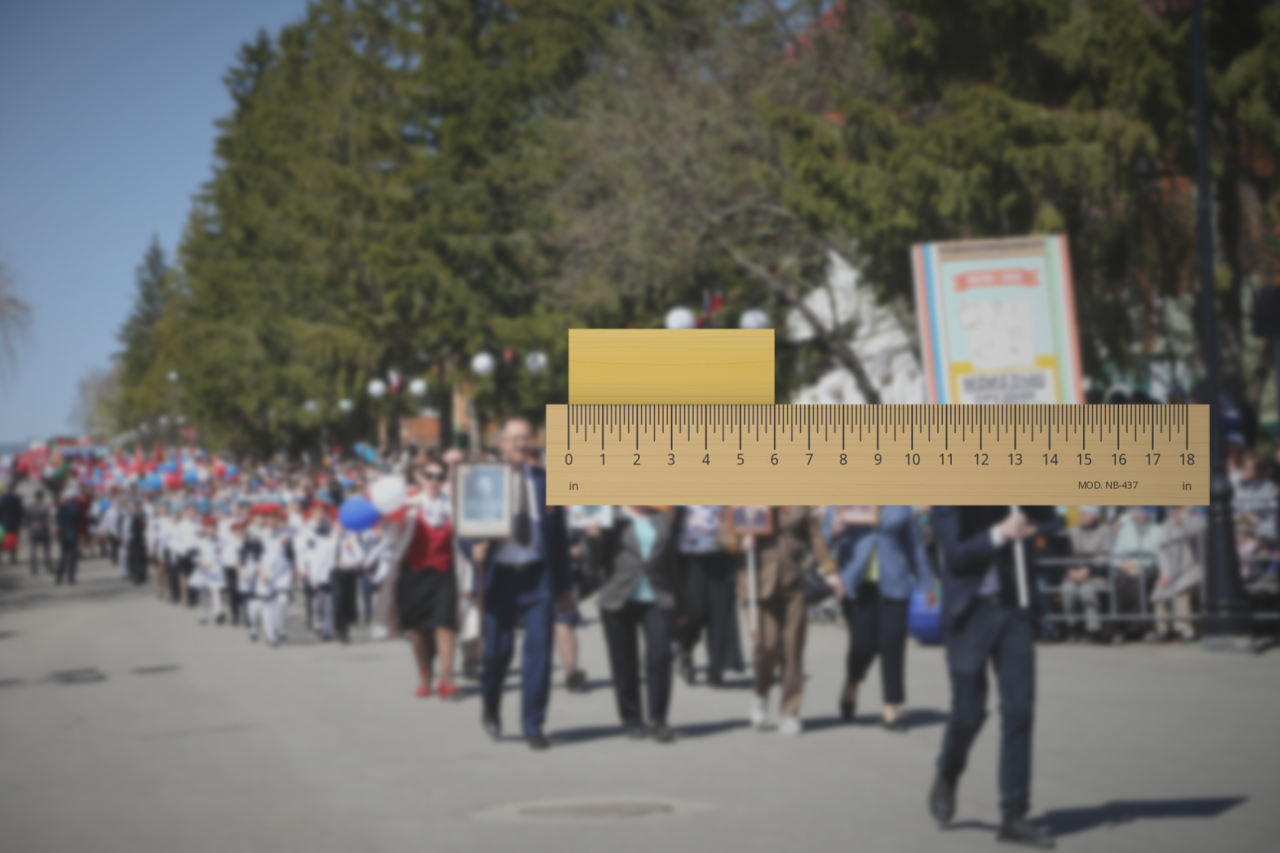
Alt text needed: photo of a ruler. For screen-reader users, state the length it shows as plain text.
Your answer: 6 in
